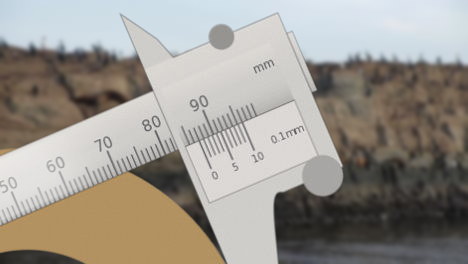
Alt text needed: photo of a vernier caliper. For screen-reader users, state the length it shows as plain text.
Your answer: 87.0 mm
